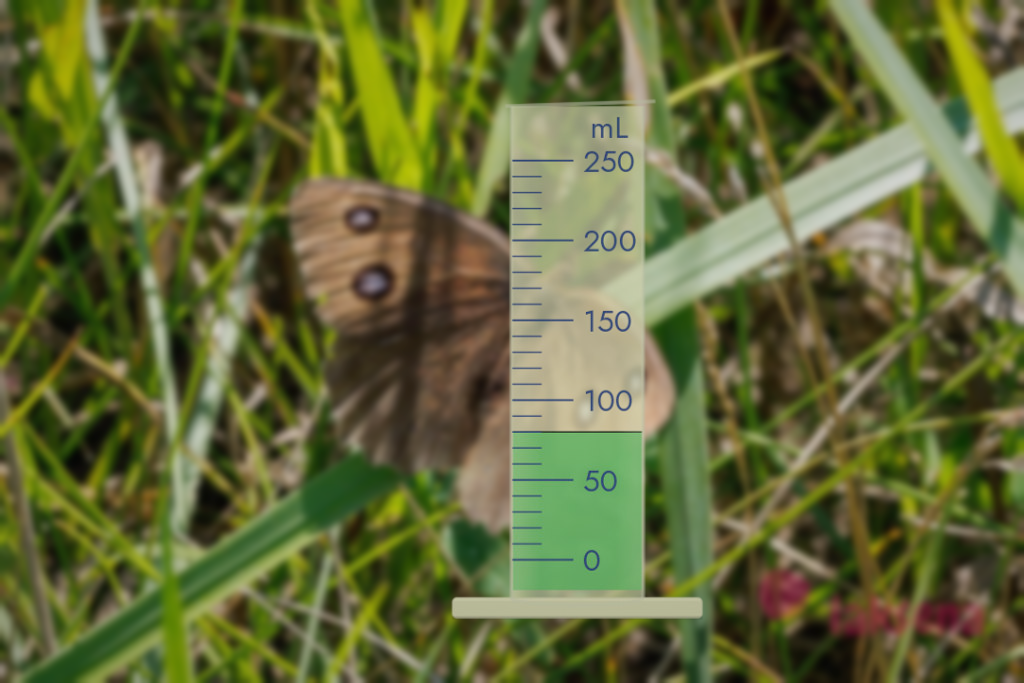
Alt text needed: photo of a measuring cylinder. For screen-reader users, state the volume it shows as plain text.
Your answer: 80 mL
